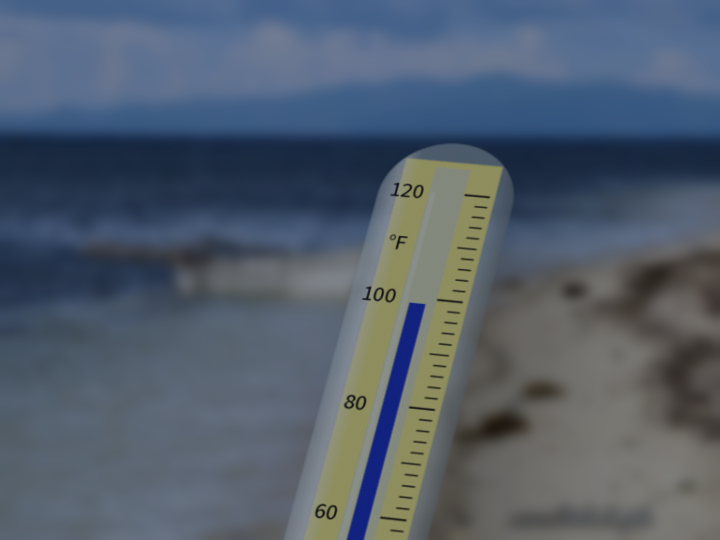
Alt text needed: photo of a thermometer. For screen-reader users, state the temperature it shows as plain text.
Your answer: 99 °F
